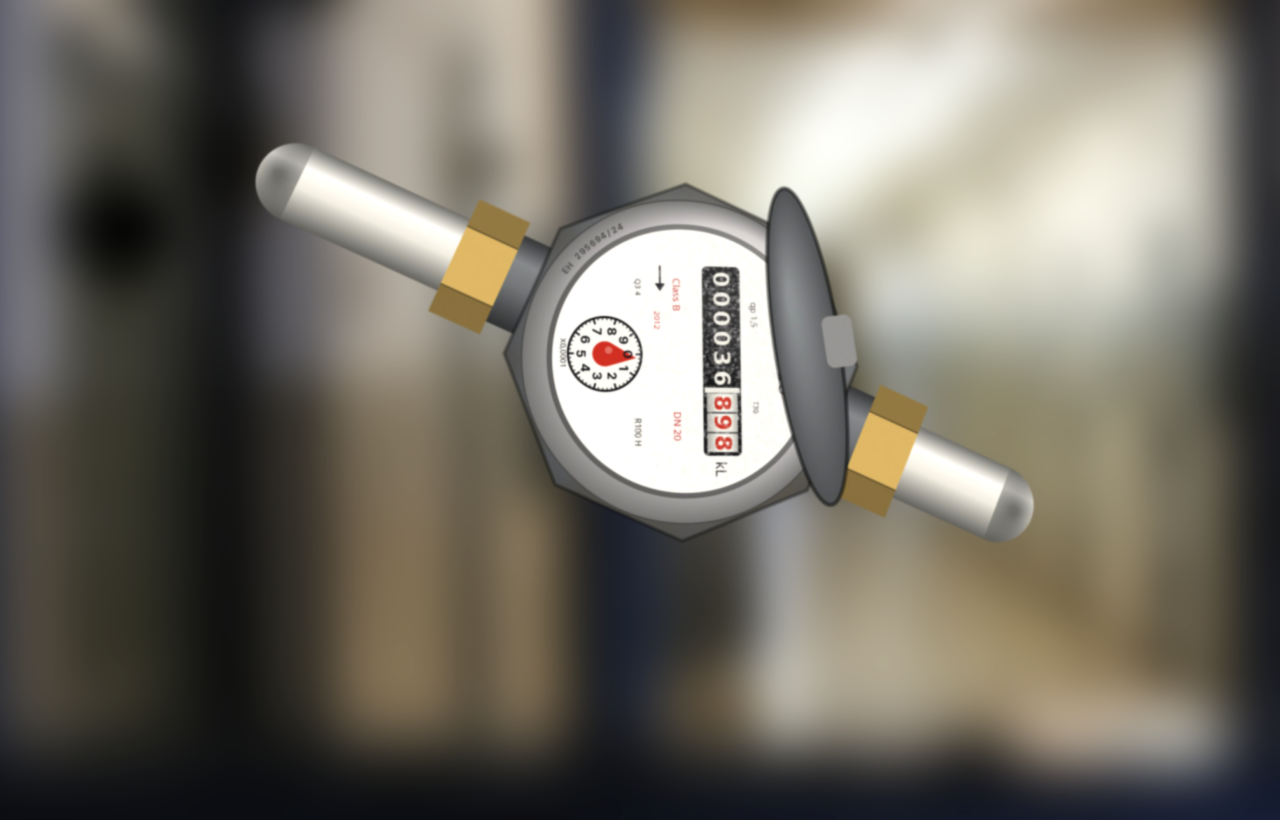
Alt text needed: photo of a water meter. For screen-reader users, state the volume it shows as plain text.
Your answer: 36.8980 kL
